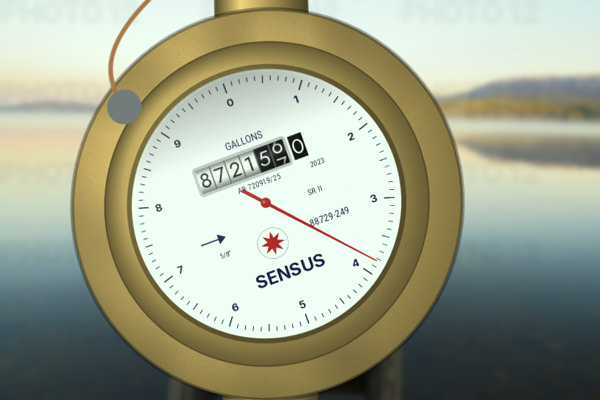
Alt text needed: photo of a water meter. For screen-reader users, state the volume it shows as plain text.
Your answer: 8721563.8 gal
